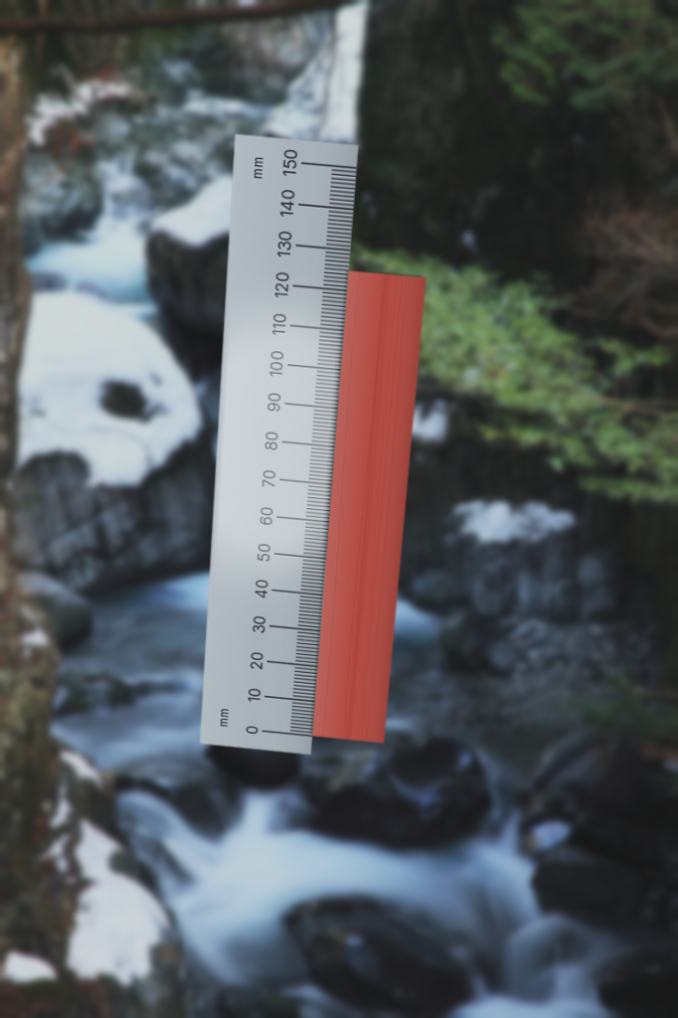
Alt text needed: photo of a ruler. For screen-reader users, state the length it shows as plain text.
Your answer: 125 mm
